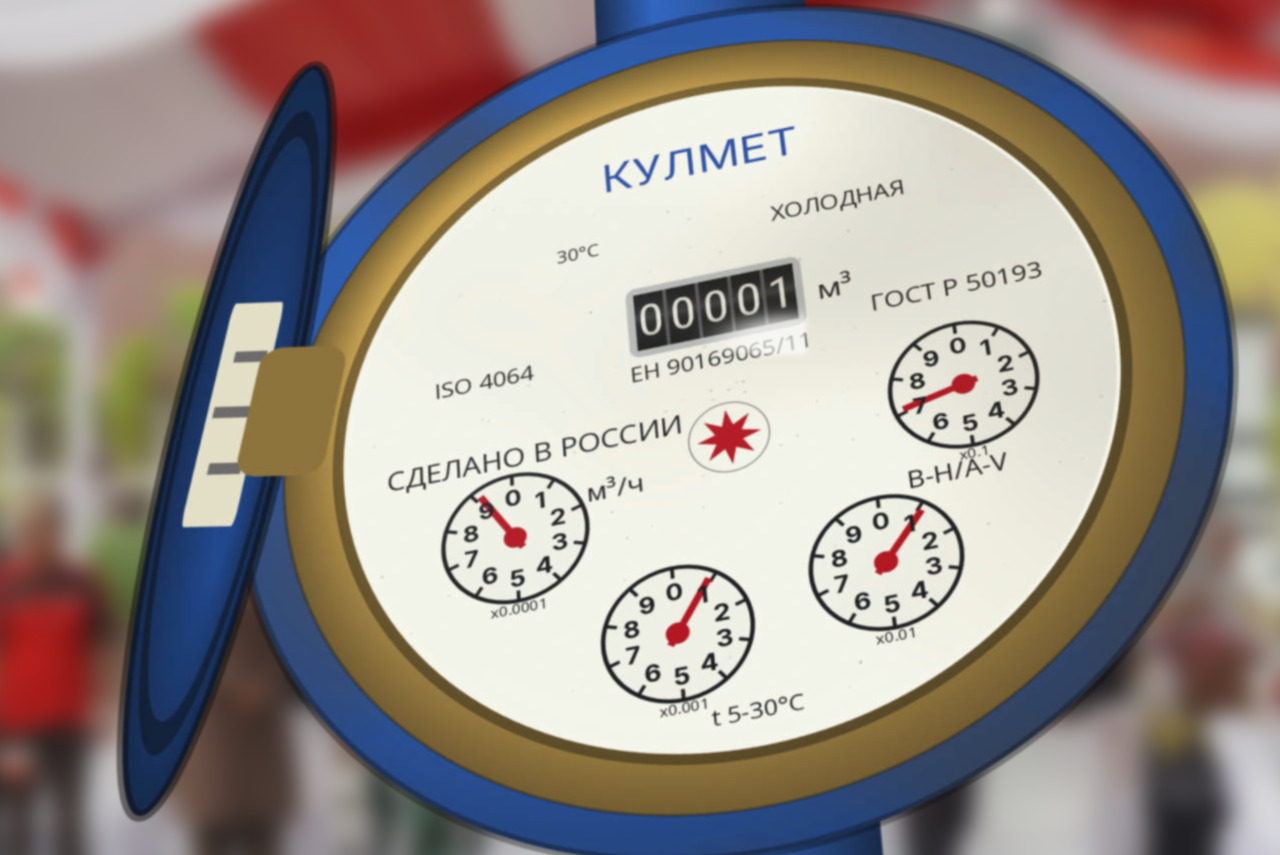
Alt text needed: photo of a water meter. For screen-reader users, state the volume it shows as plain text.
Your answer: 1.7109 m³
